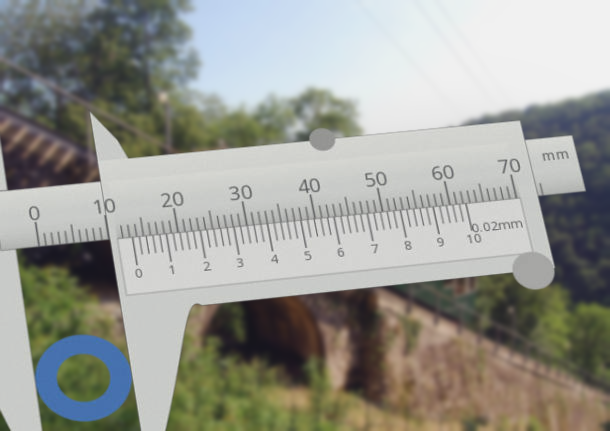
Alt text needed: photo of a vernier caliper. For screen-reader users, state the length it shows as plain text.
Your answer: 13.4 mm
